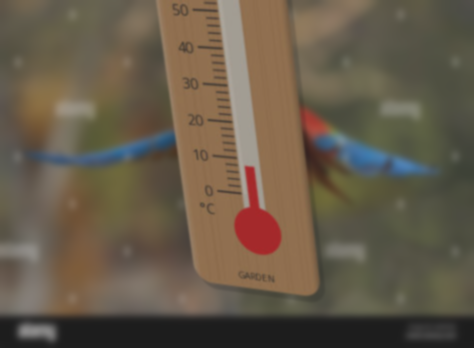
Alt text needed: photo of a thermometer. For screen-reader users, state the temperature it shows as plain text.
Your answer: 8 °C
